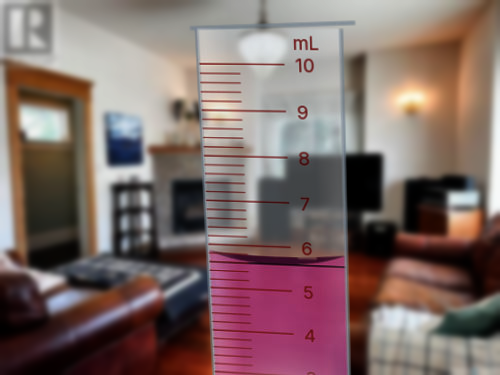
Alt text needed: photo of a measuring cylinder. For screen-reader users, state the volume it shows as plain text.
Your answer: 5.6 mL
